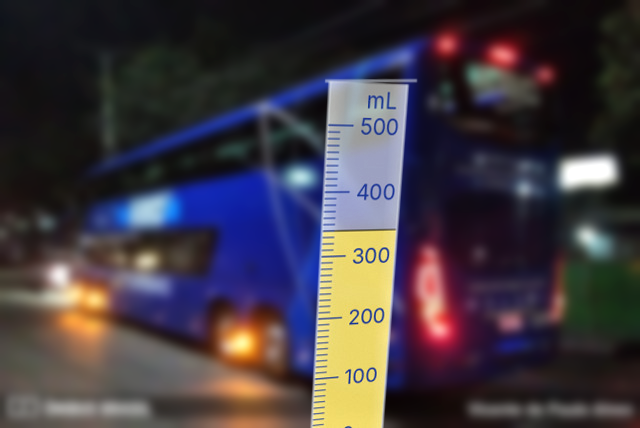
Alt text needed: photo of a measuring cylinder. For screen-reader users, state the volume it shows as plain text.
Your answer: 340 mL
